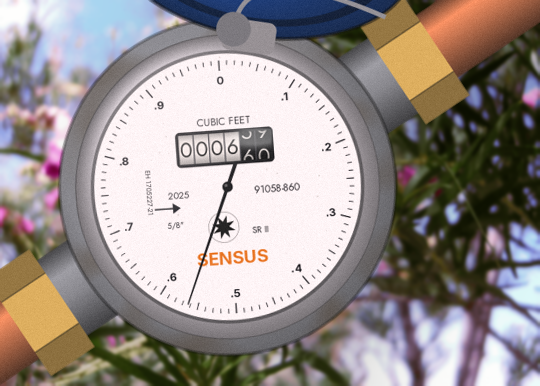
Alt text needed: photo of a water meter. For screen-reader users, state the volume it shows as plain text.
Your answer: 659.56 ft³
